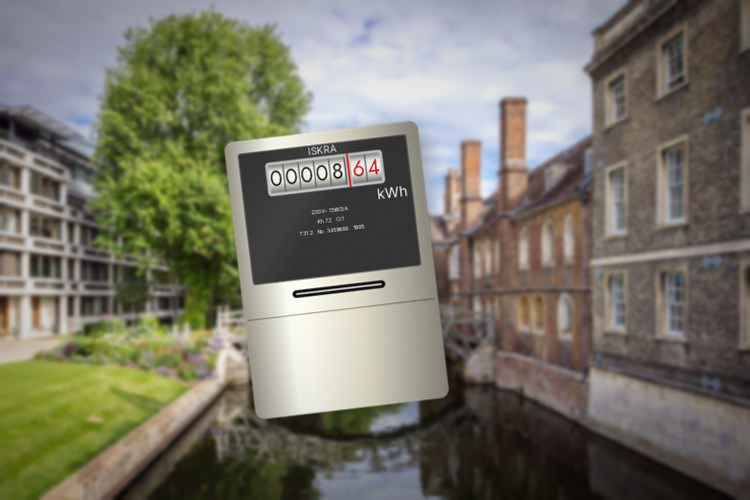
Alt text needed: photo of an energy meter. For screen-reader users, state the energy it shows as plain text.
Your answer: 8.64 kWh
